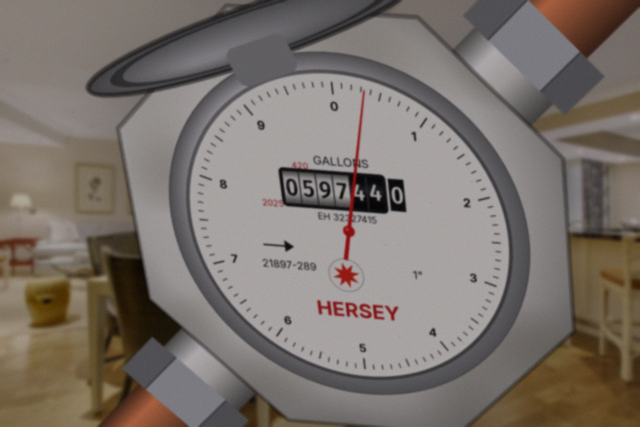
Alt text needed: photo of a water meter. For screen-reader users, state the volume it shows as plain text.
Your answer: 597440.3 gal
